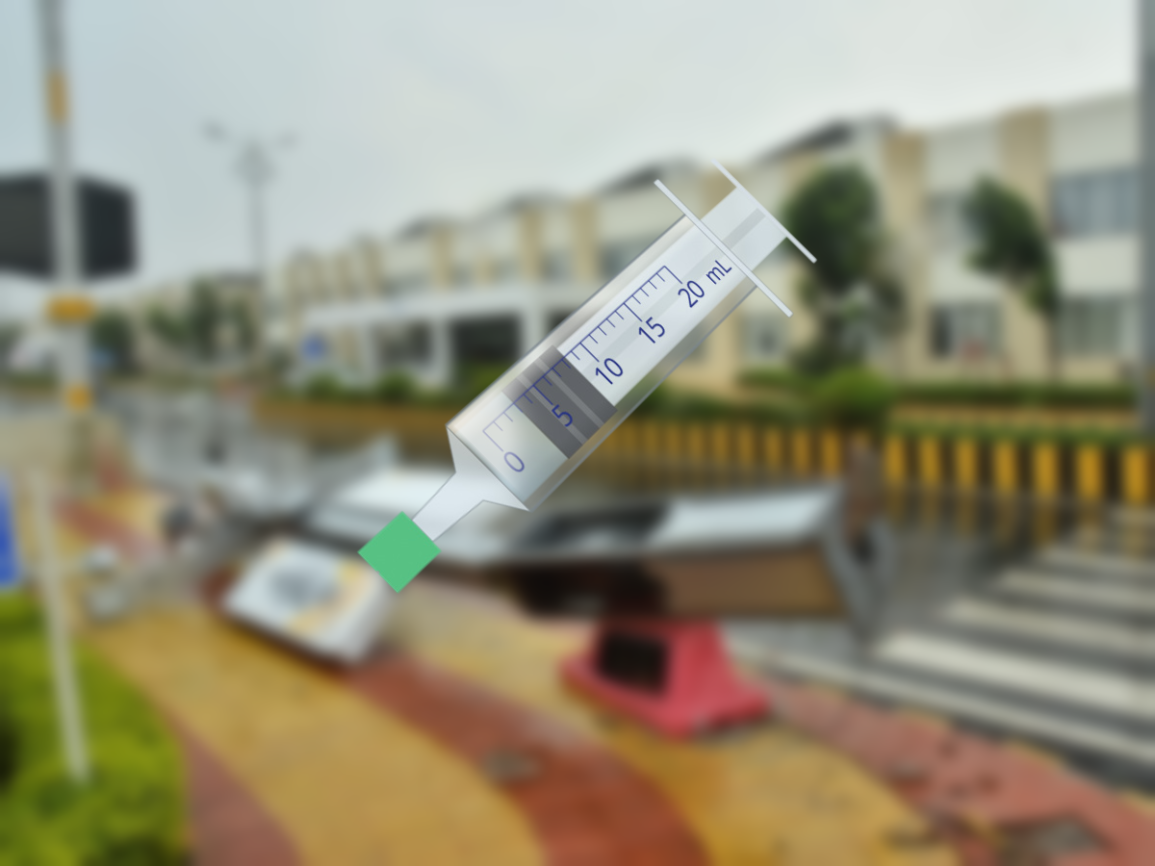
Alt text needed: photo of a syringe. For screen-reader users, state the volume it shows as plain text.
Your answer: 3 mL
